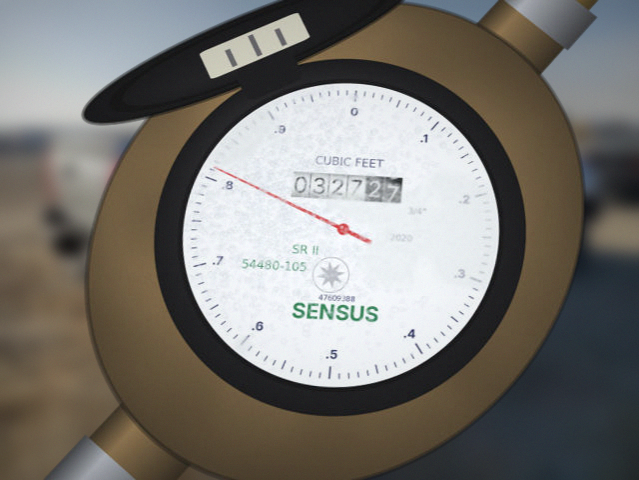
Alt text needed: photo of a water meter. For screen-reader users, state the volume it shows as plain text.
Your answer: 32726.81 ft³
